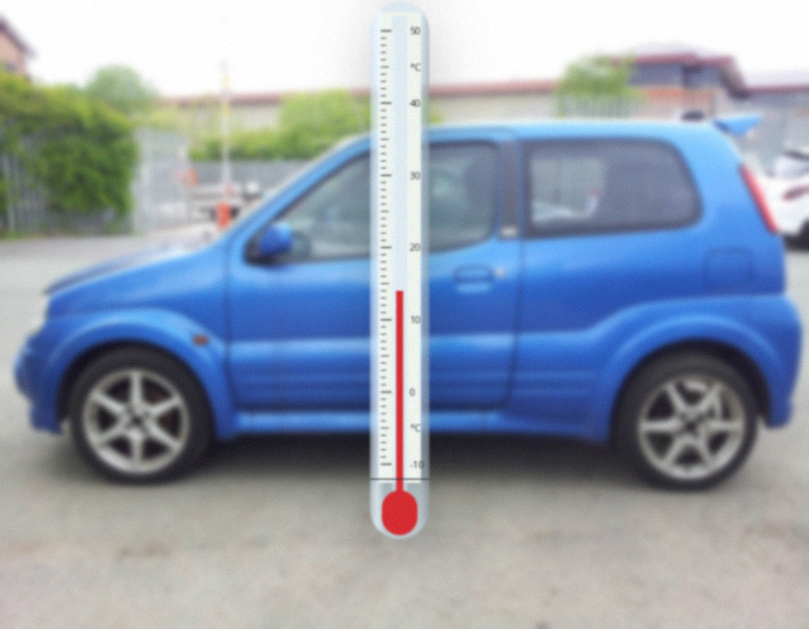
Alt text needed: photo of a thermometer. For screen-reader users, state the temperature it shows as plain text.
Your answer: 14 °C
